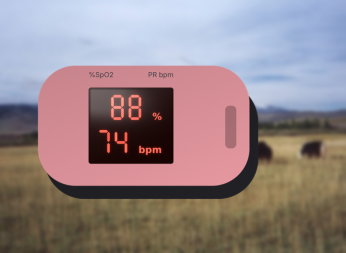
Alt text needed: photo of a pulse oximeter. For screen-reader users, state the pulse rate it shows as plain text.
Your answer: 74 bpm
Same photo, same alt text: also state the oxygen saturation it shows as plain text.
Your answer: 88 %
